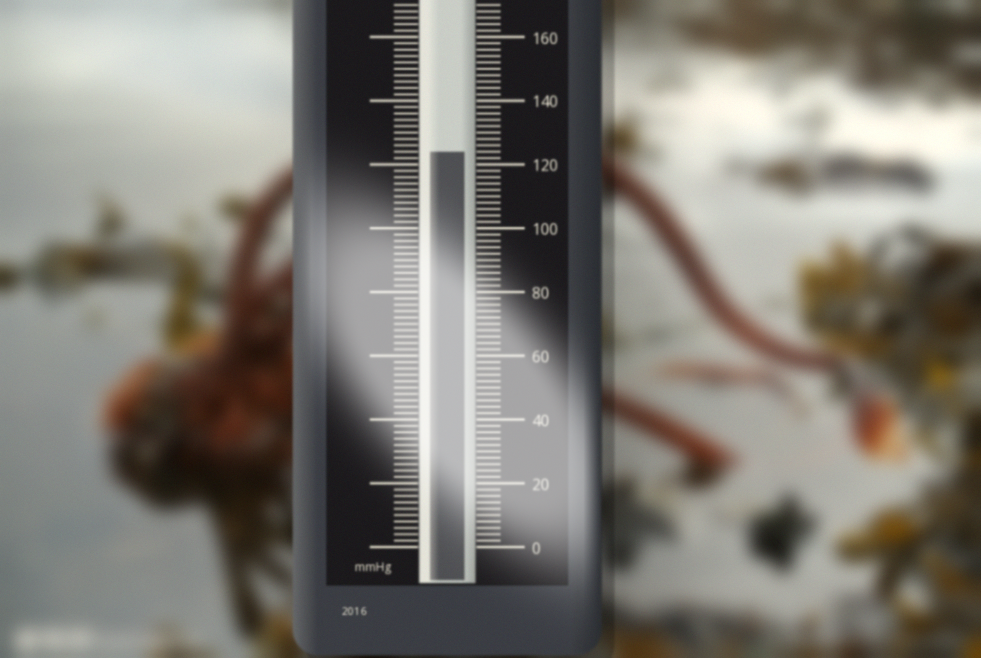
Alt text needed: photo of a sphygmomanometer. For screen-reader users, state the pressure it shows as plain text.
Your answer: 124 mmHg
